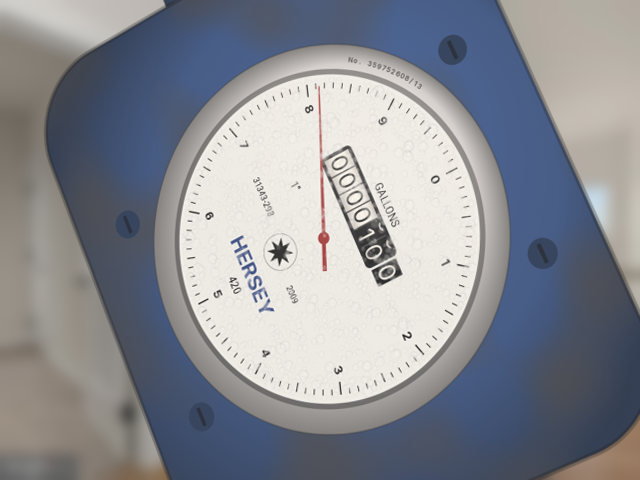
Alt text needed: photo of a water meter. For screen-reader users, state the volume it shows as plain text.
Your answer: 98.1 gal
